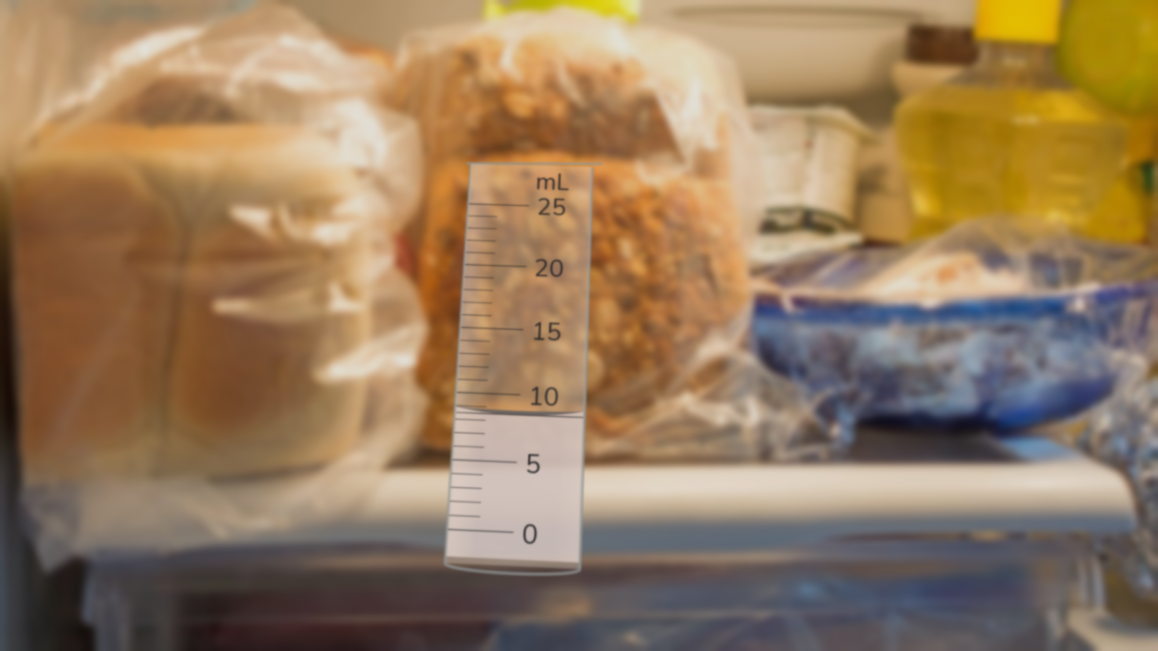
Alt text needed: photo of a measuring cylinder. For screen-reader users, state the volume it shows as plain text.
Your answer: 8.5 mL
